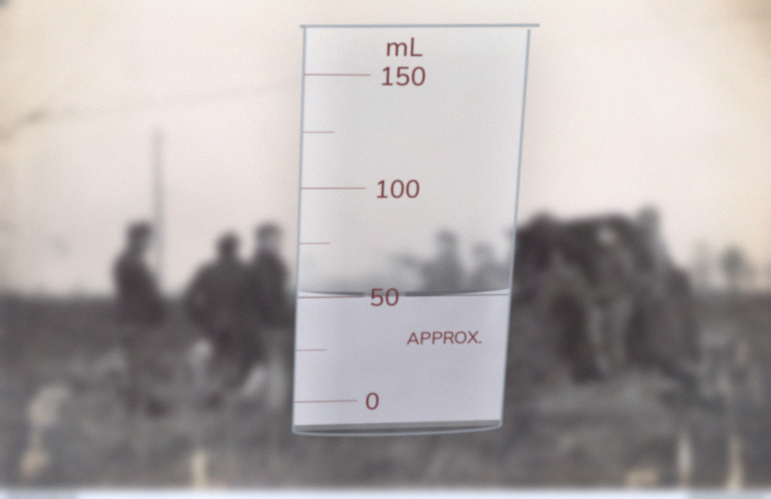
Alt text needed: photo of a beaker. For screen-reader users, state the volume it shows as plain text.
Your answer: 50 mL
